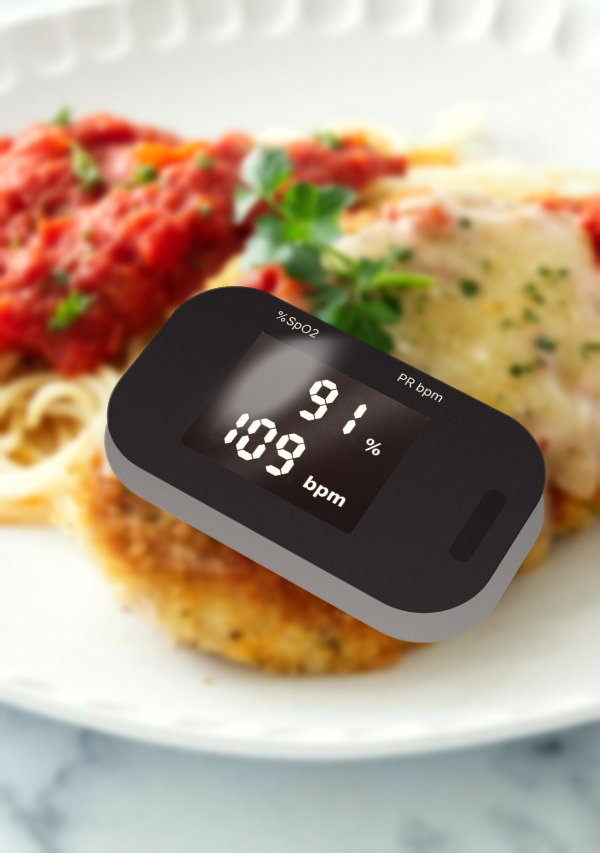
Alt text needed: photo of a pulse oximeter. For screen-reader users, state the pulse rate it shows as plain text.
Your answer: 109 bpm
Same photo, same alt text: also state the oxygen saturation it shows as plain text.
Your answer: 91 %
